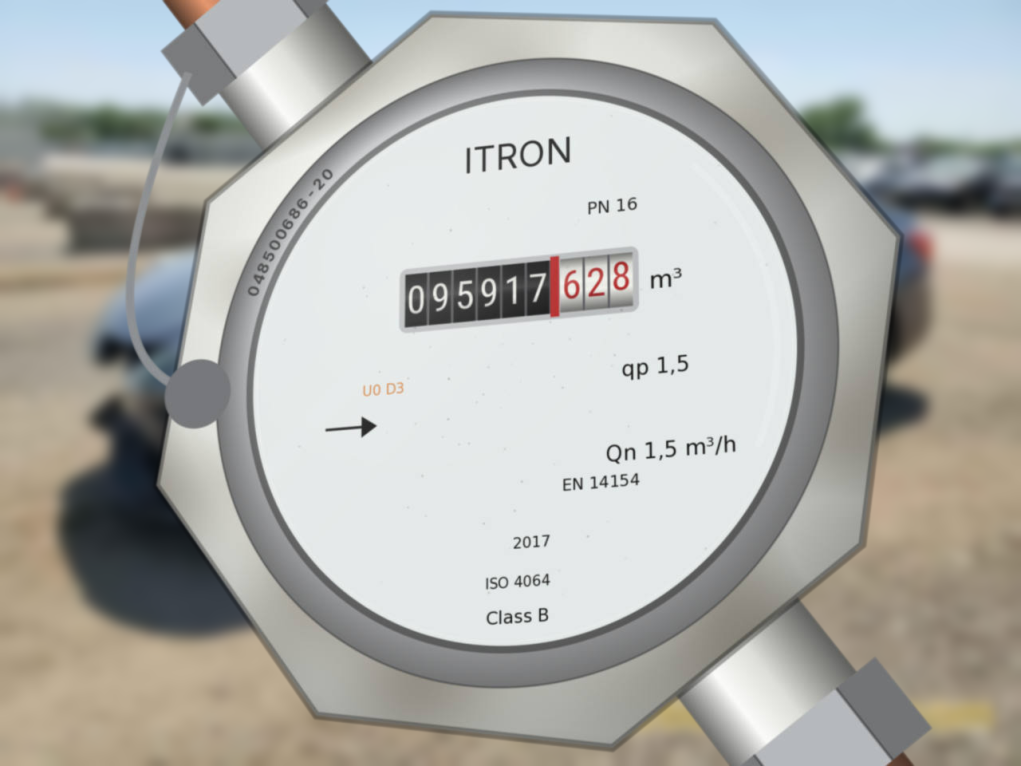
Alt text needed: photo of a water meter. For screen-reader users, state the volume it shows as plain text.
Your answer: 95917.628 m³
